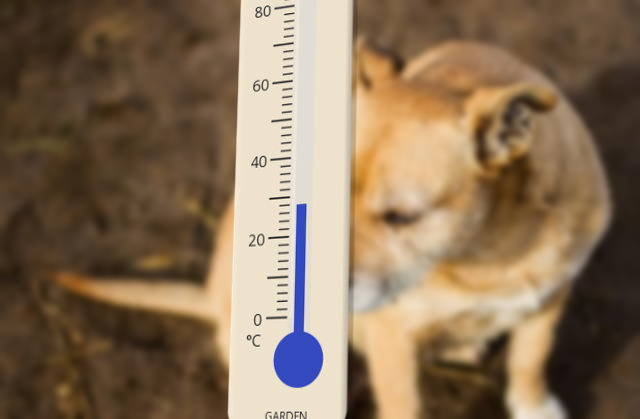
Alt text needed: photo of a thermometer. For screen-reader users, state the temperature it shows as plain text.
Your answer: 28 °C
